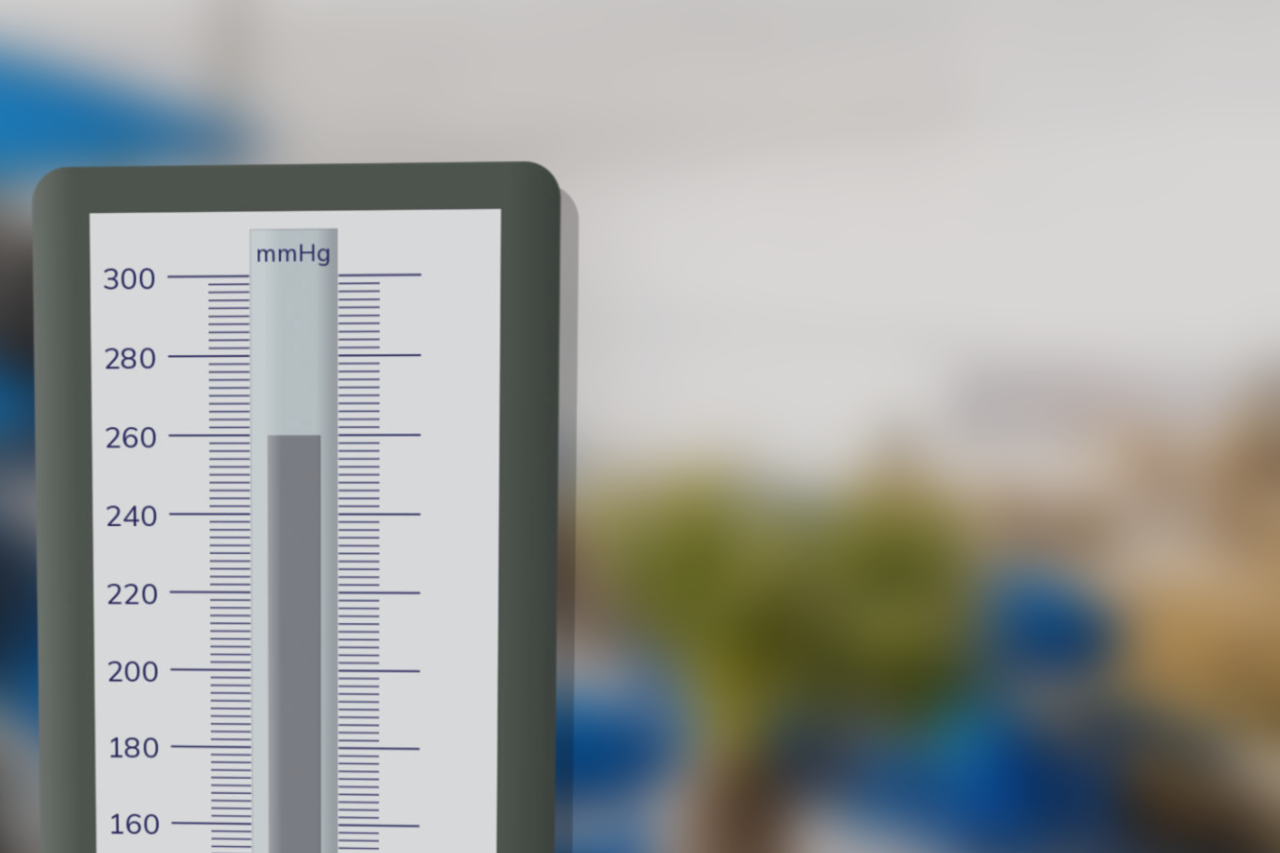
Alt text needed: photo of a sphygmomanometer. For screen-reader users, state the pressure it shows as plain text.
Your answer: 260 mmHg
